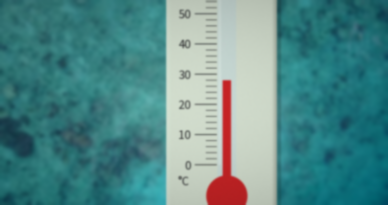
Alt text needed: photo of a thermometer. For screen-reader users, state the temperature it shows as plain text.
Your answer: 28 °C
